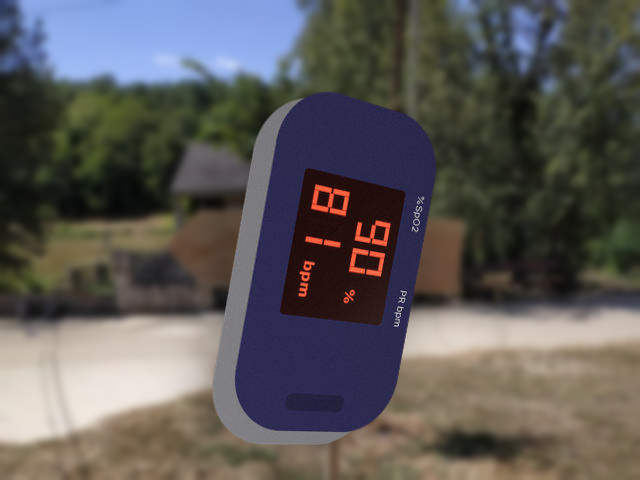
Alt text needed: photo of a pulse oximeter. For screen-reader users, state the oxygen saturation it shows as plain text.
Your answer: 90 %
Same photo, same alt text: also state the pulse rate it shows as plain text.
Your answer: 81 bpm
